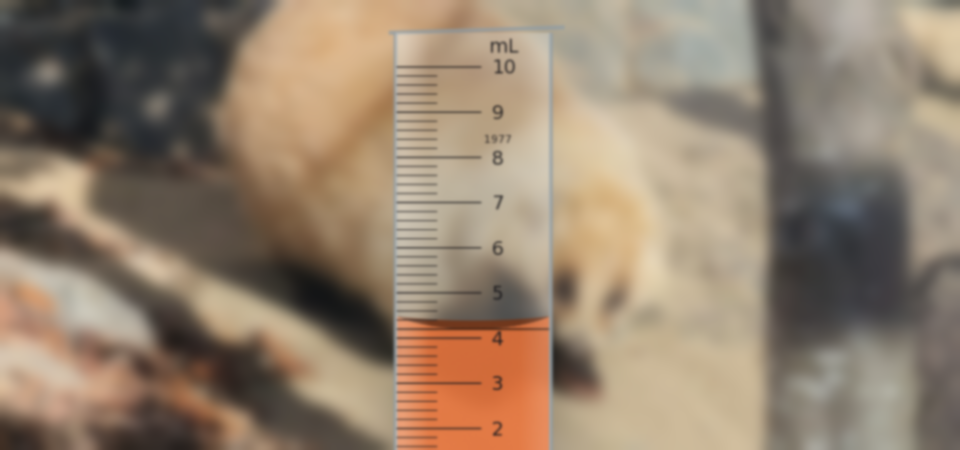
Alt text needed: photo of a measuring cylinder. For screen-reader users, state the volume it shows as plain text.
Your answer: 4.2 mL
